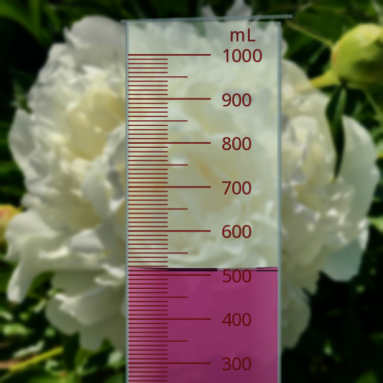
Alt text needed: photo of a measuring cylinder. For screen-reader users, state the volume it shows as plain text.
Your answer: 510 mL
